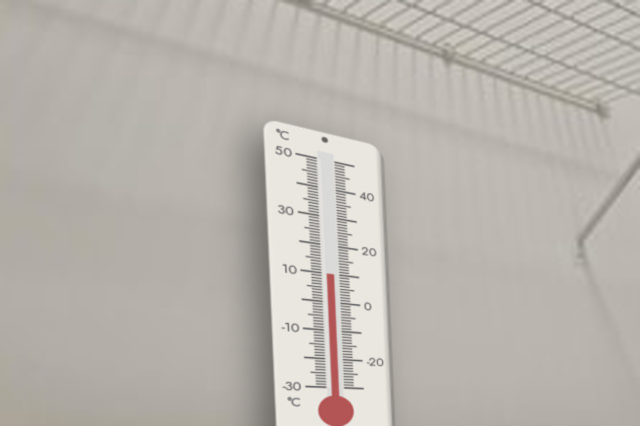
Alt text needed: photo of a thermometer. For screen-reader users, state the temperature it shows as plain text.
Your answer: 10 °C
